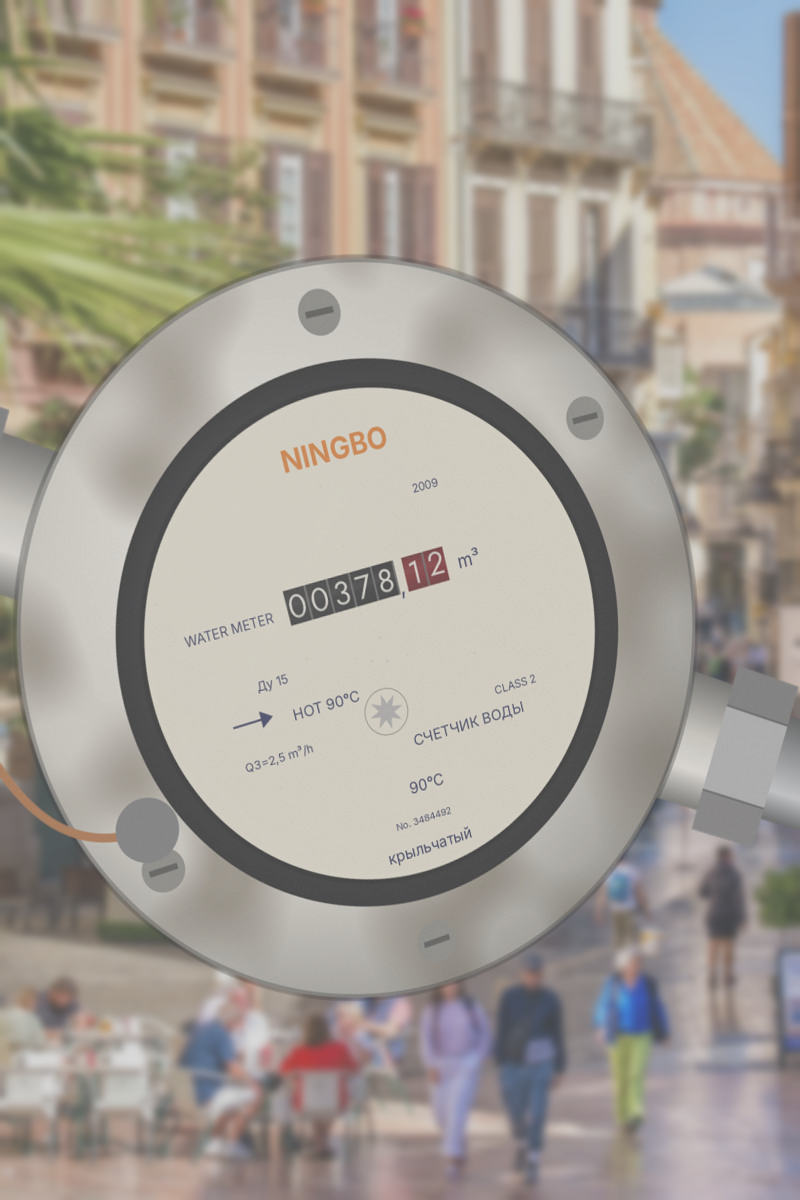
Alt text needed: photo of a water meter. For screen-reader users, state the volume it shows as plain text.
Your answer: 378.12 m³
